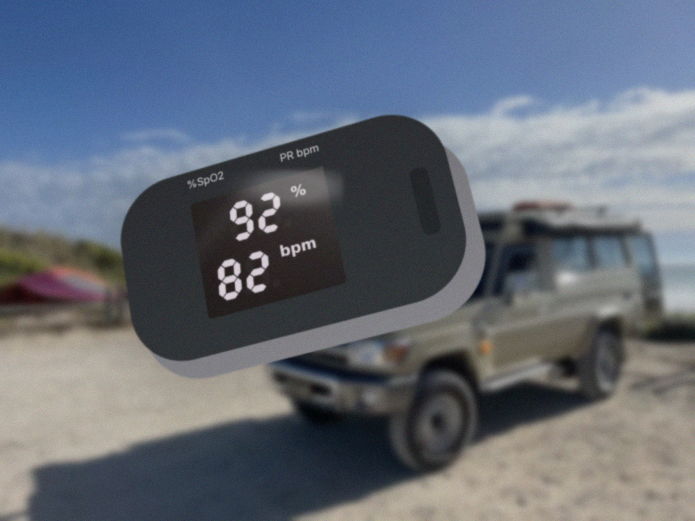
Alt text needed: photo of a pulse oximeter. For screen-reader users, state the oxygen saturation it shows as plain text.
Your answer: 92 %
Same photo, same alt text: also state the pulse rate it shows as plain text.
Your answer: 82 bpm
